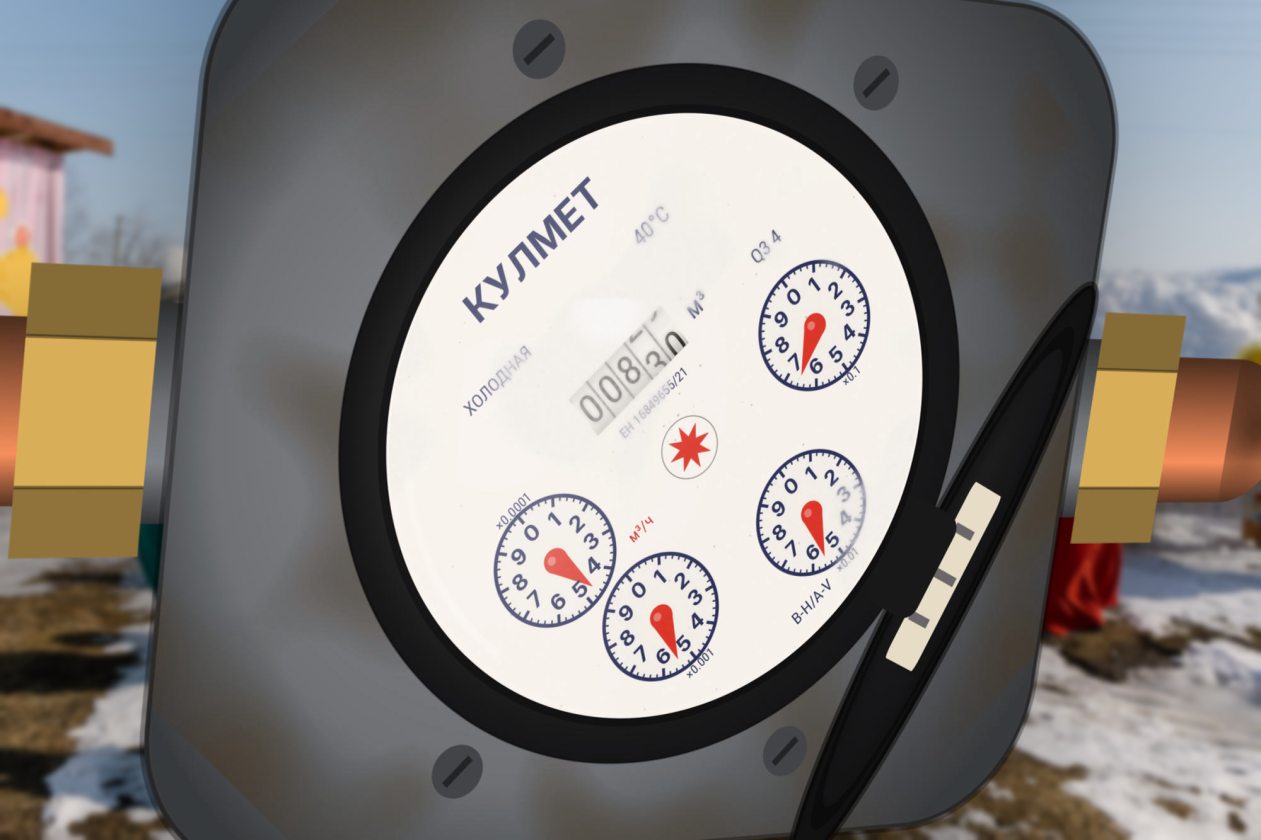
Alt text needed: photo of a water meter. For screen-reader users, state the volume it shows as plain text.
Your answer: 829.6554 m³
